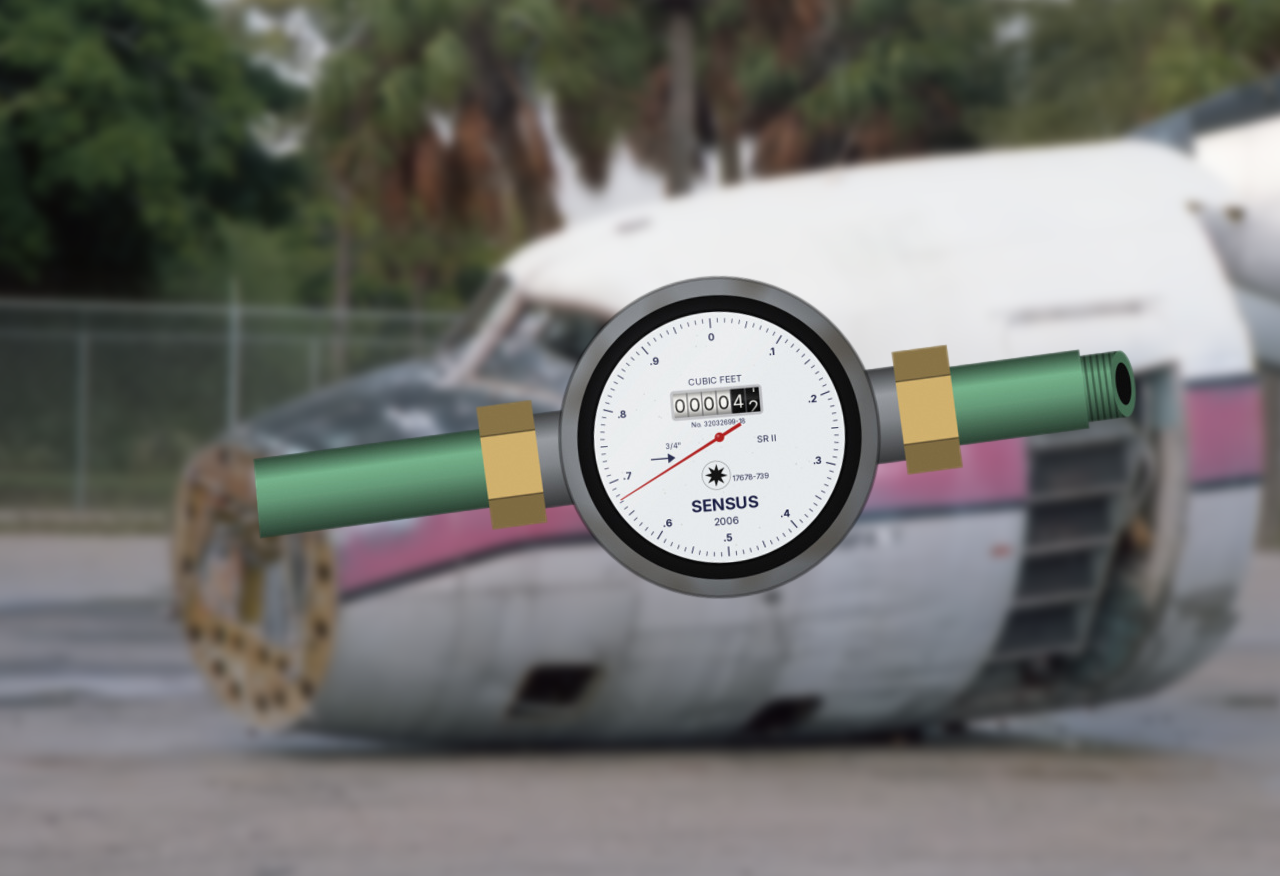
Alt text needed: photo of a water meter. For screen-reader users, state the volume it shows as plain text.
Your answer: 41.67 ft³
